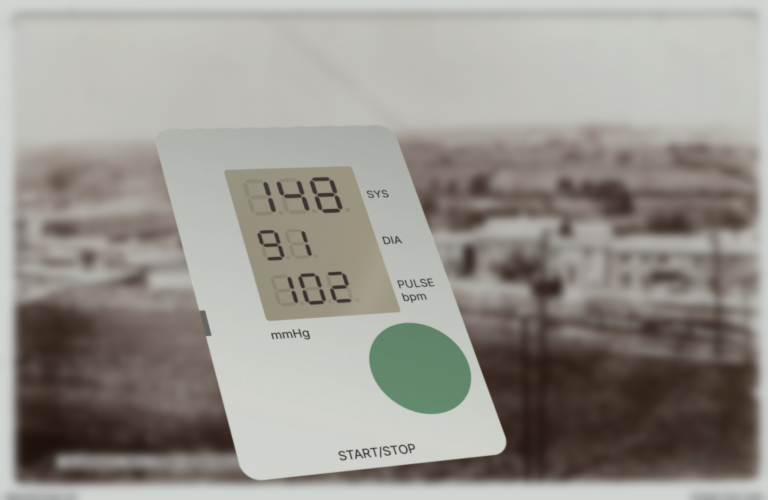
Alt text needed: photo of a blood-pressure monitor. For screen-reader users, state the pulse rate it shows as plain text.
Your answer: 102 bpm
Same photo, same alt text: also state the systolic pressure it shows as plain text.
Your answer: 148 mmHg
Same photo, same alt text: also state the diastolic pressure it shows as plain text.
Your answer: 91 mmHg
